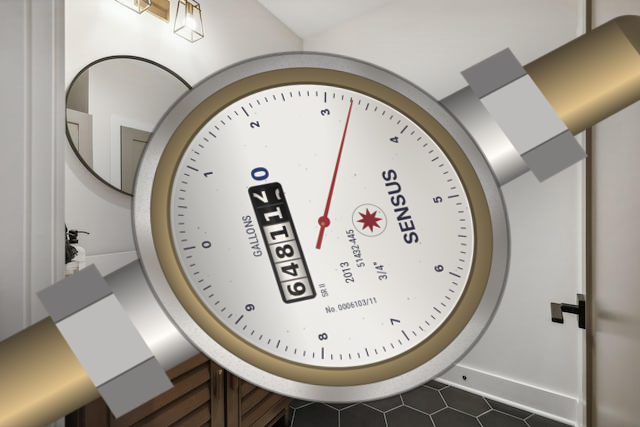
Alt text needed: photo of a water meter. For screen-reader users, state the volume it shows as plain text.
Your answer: 6481123.3 gal
